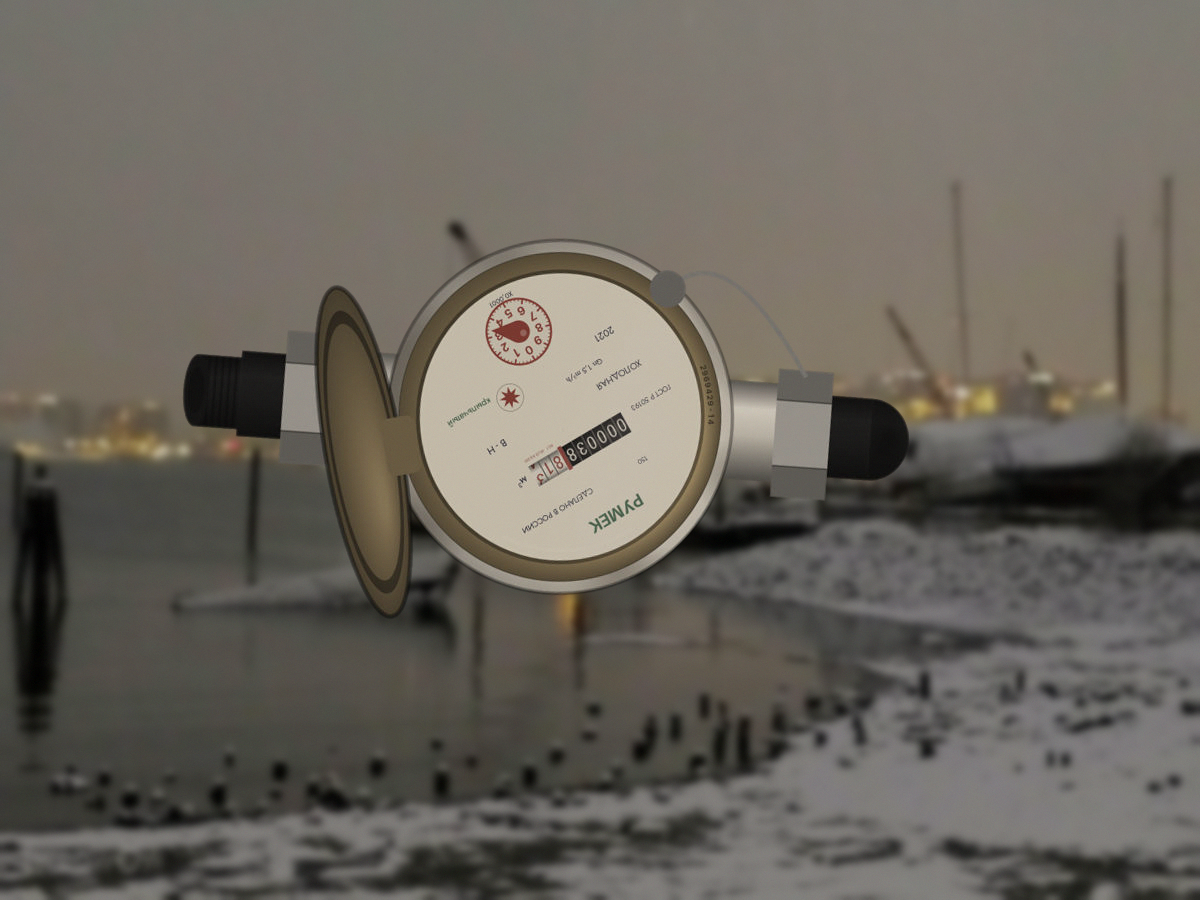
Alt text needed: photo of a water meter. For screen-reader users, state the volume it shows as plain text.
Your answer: 38.8133 m³
